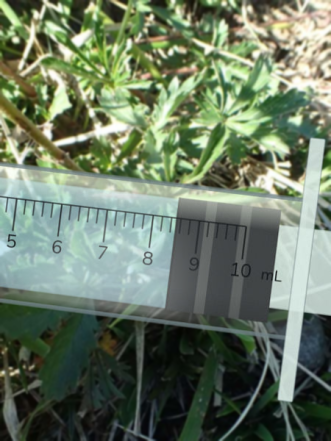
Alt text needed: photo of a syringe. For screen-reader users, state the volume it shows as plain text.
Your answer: 8.5 mL
